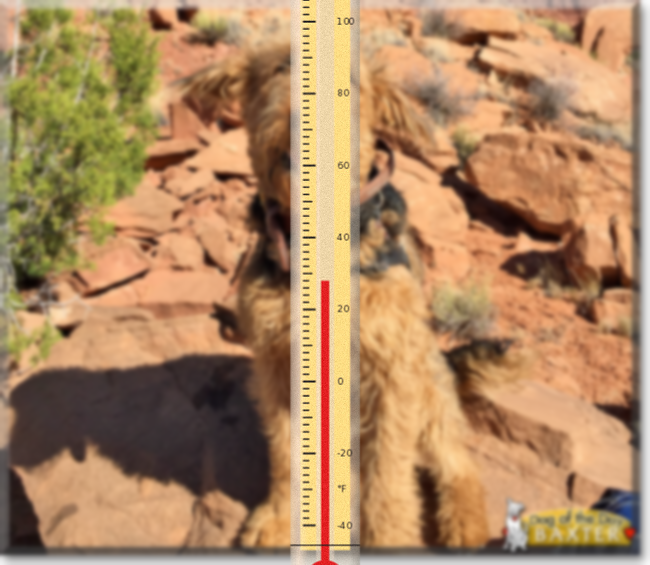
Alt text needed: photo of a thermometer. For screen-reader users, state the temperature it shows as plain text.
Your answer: 28 °F
